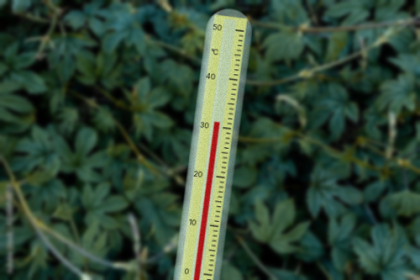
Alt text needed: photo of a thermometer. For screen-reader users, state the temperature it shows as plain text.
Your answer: 31 °C
